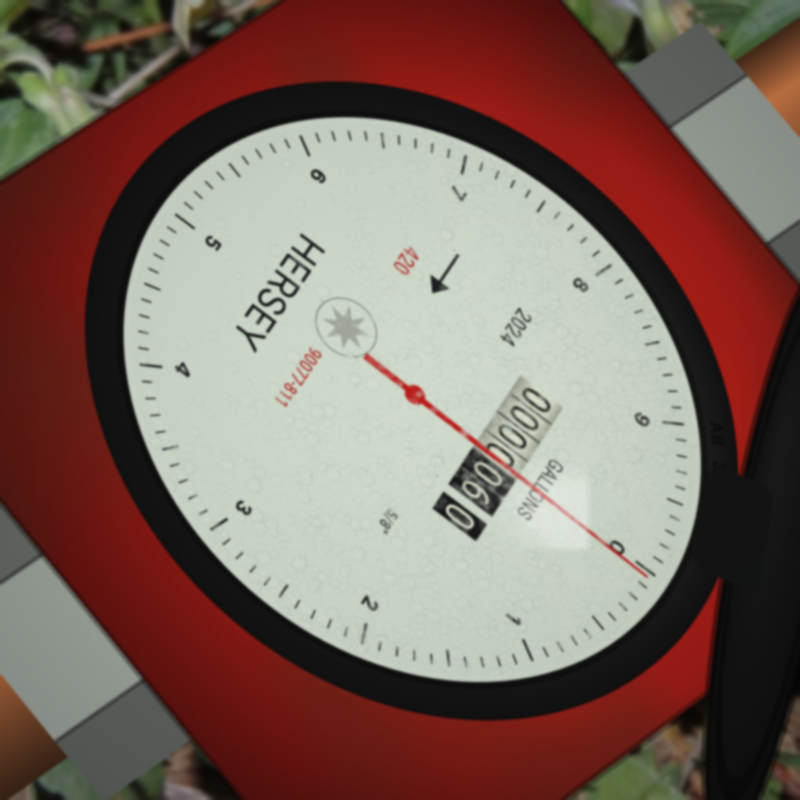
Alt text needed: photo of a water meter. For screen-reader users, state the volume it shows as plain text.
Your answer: 60.0 gal
